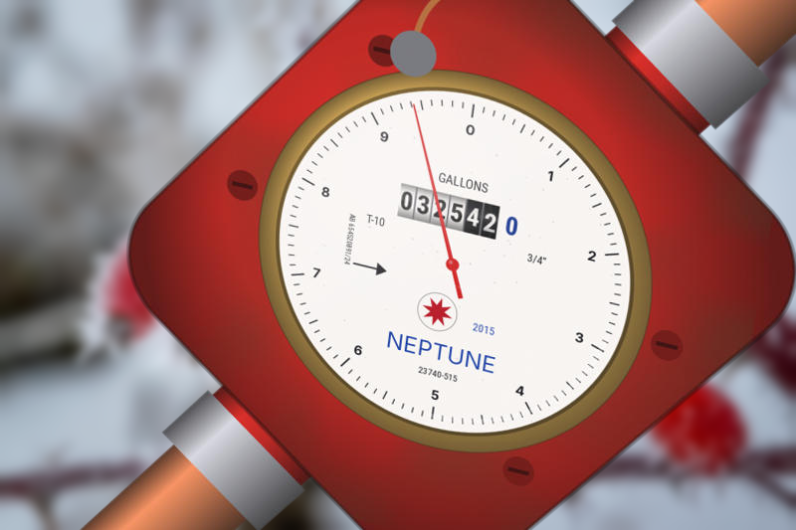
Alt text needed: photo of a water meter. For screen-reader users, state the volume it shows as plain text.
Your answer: 325419.4 gal
